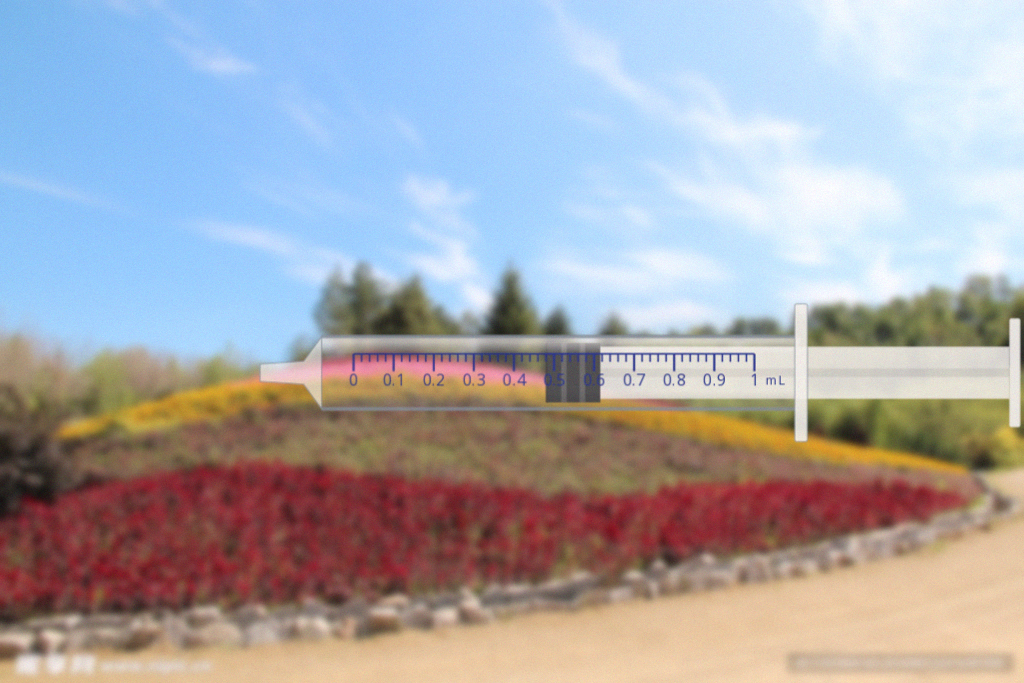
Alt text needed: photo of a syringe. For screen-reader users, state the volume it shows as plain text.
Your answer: 0.48 mL
